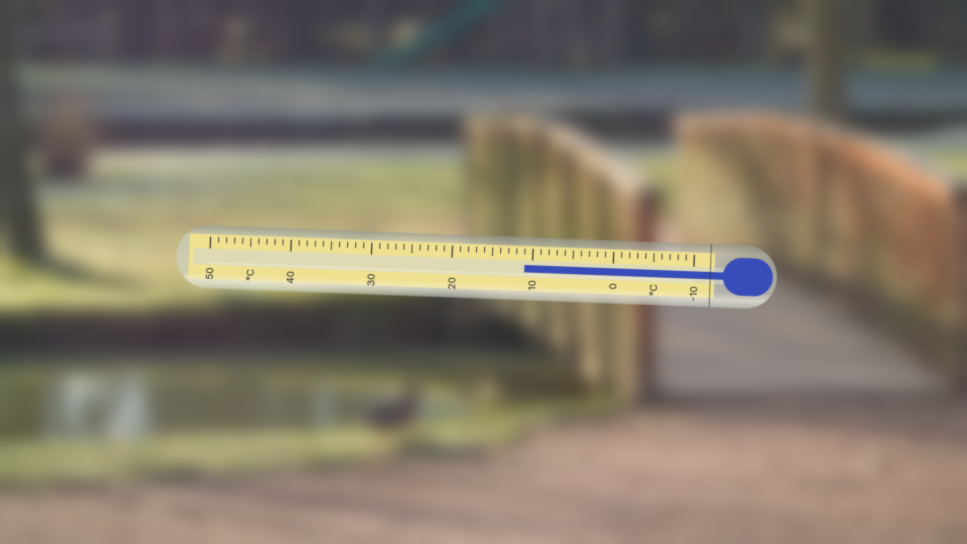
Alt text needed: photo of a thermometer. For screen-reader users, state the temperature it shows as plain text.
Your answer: 11 °C
